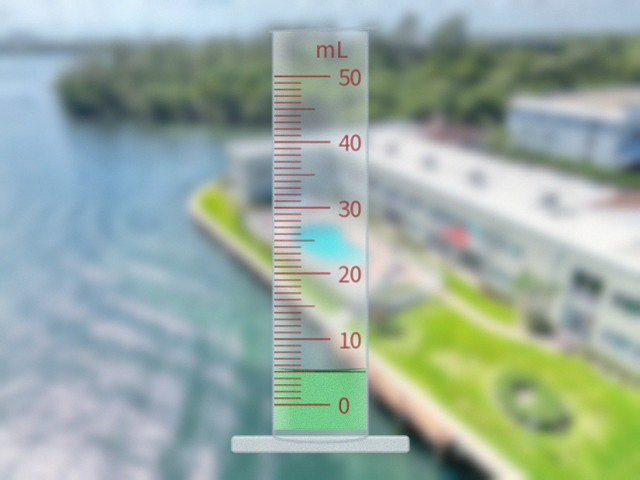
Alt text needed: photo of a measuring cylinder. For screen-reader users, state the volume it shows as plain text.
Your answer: 5 mL
